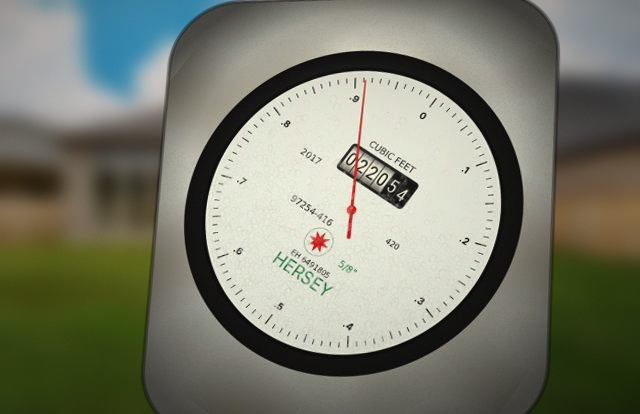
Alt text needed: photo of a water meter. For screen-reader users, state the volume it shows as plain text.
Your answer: 22053.91 ft³
